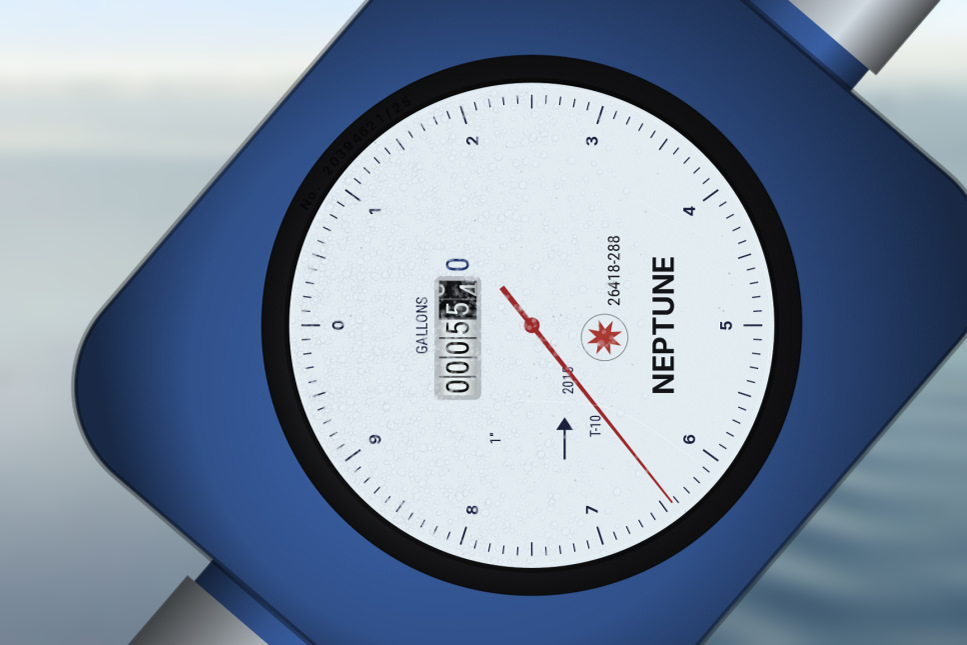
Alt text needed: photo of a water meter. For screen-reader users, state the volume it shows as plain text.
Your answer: 5536.4 gal
